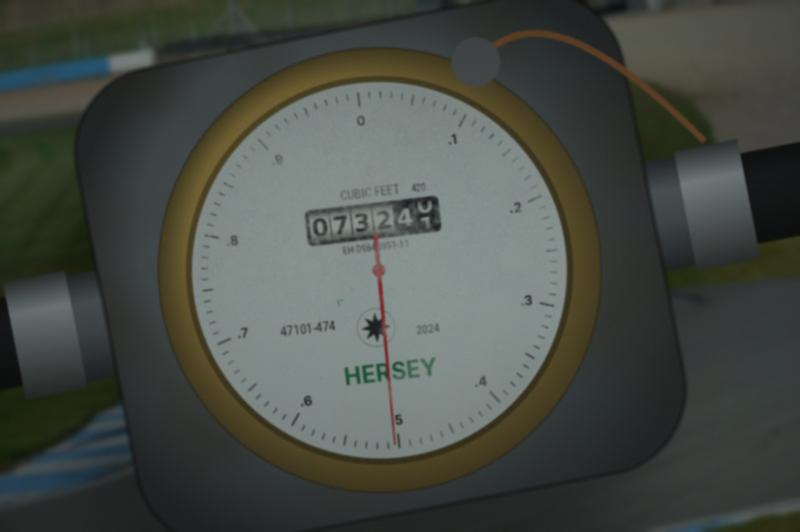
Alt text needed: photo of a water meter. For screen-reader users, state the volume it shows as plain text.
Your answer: 73240.50 ft³
